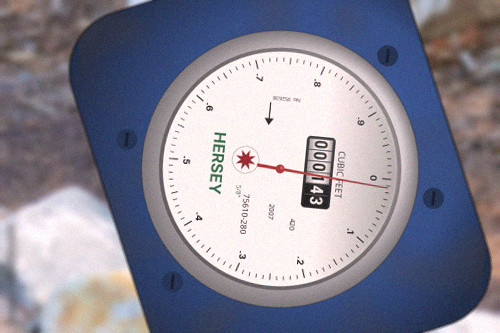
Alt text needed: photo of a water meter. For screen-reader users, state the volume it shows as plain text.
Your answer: 143.01 ft³
